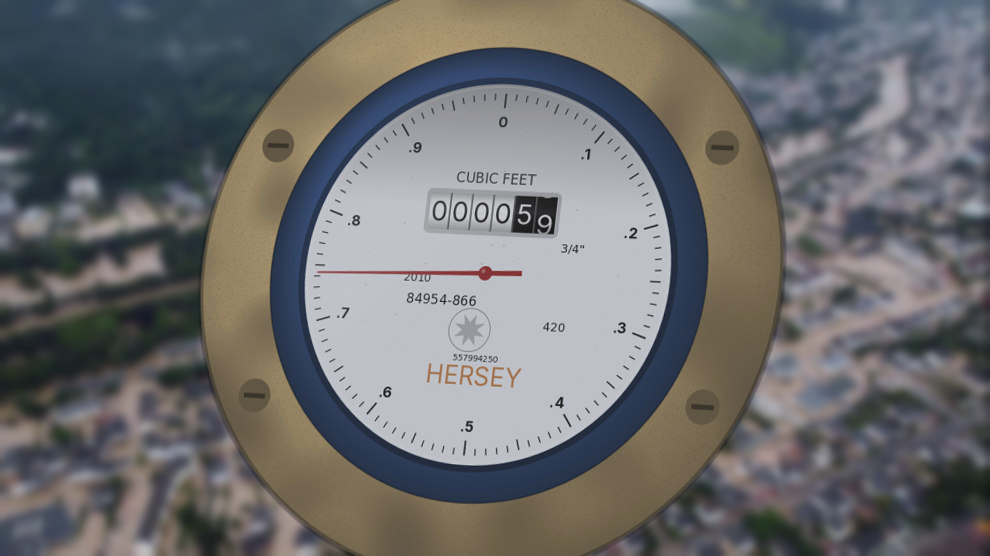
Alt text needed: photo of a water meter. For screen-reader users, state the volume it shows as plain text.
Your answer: 58.74 ft³
